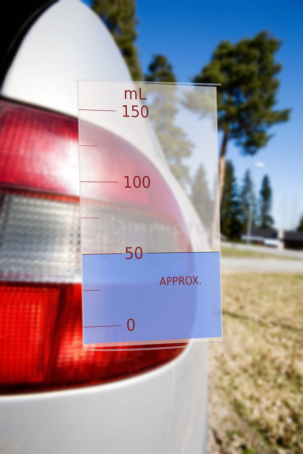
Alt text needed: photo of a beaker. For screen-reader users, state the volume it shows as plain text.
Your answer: 50 mL
